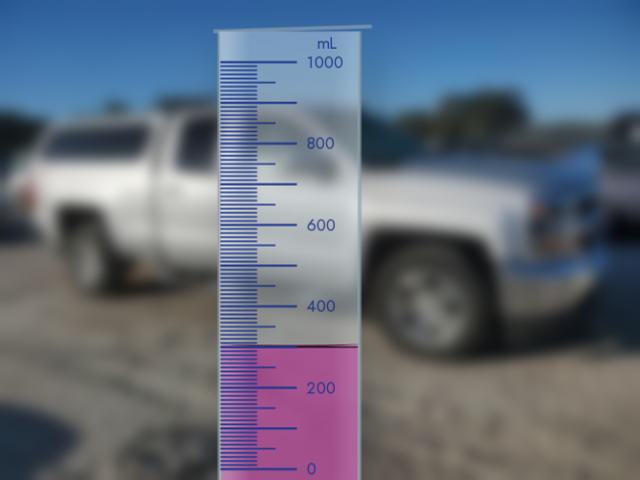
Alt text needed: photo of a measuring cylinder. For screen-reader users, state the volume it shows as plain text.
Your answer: 300 mL
